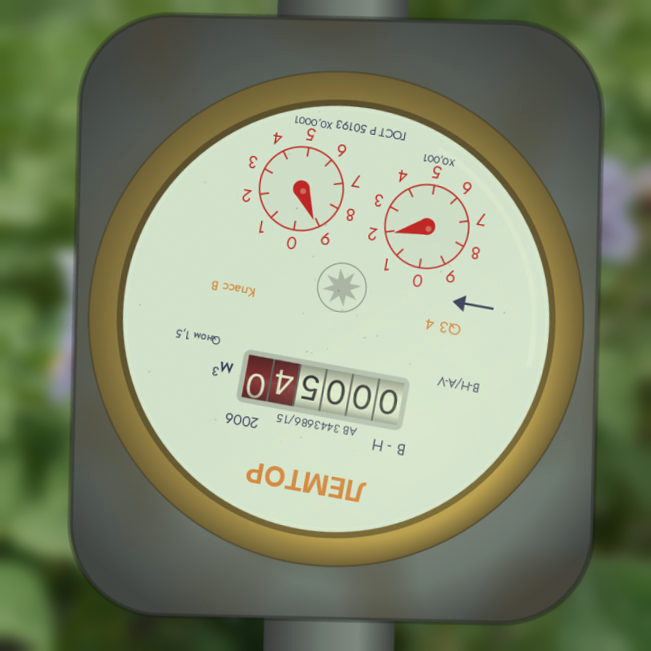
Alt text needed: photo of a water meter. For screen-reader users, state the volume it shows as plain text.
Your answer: 5.4019 m³
